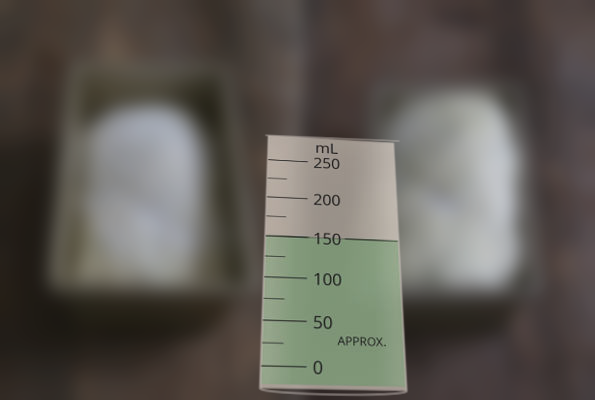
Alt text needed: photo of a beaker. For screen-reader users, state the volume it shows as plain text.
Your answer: 150 mL
